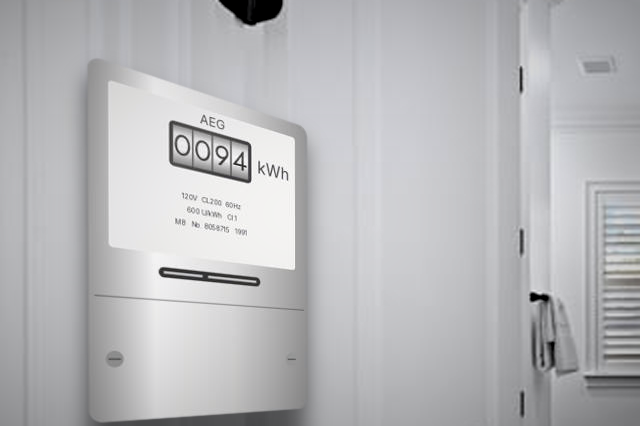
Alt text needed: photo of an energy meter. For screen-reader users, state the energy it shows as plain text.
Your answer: 94 kWh
